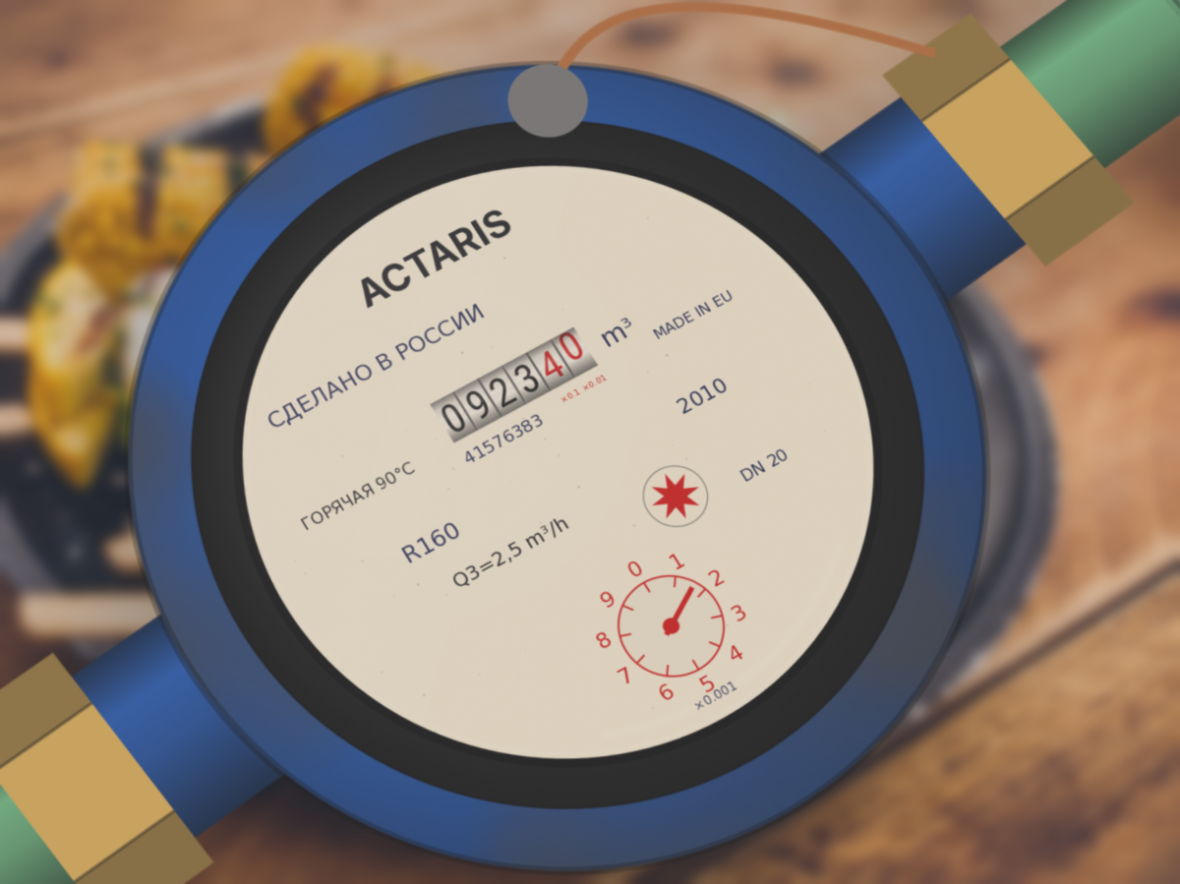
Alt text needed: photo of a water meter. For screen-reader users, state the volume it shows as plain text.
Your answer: 923.401 m³
